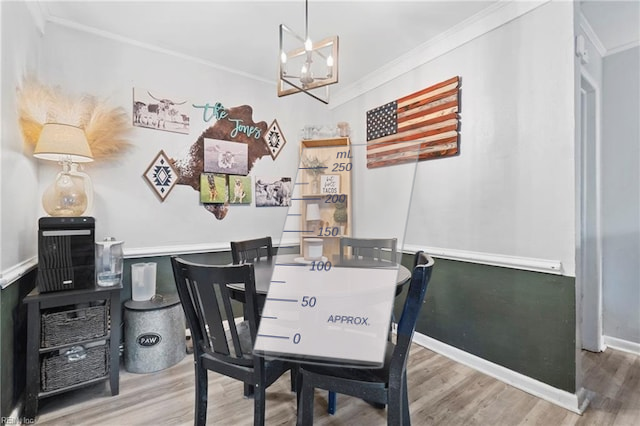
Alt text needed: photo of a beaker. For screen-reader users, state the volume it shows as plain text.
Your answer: 100 mL
